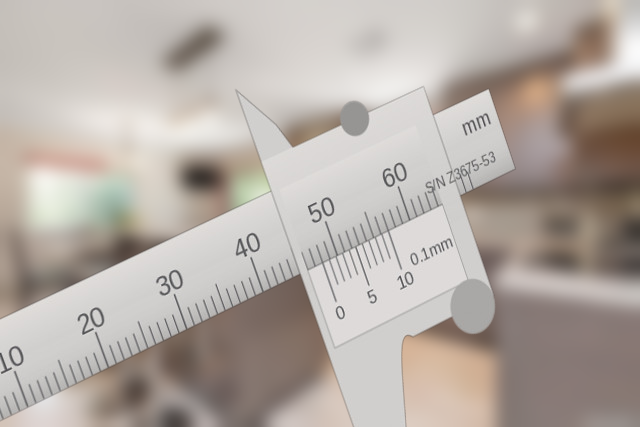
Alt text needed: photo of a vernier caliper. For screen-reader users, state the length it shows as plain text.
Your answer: 48.0 mm
